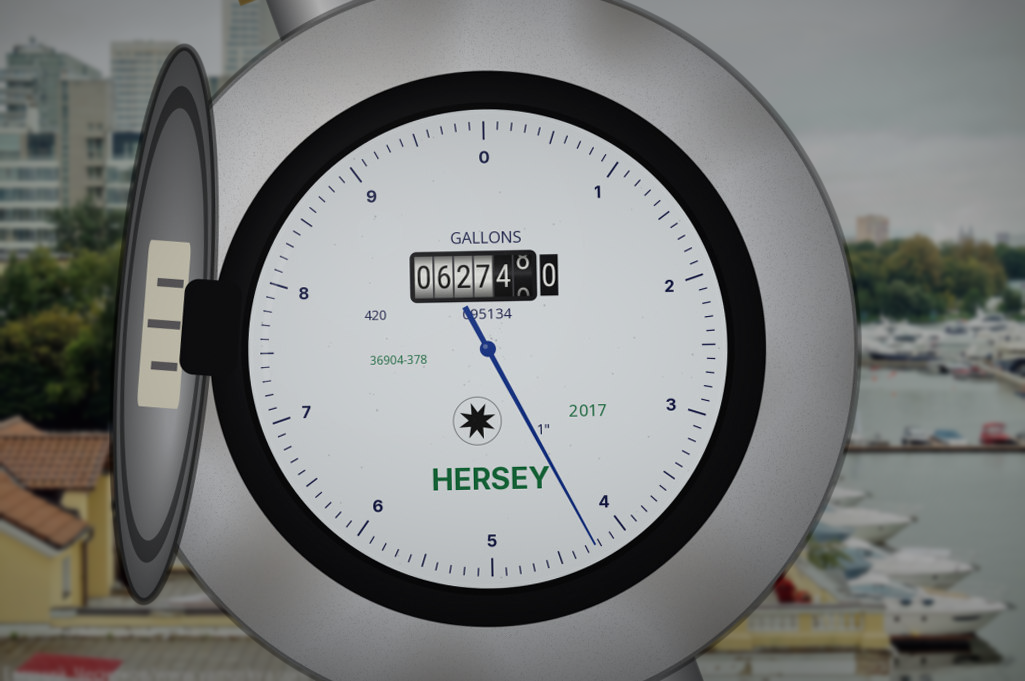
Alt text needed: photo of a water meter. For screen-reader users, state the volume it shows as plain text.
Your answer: 627484.2 gal
